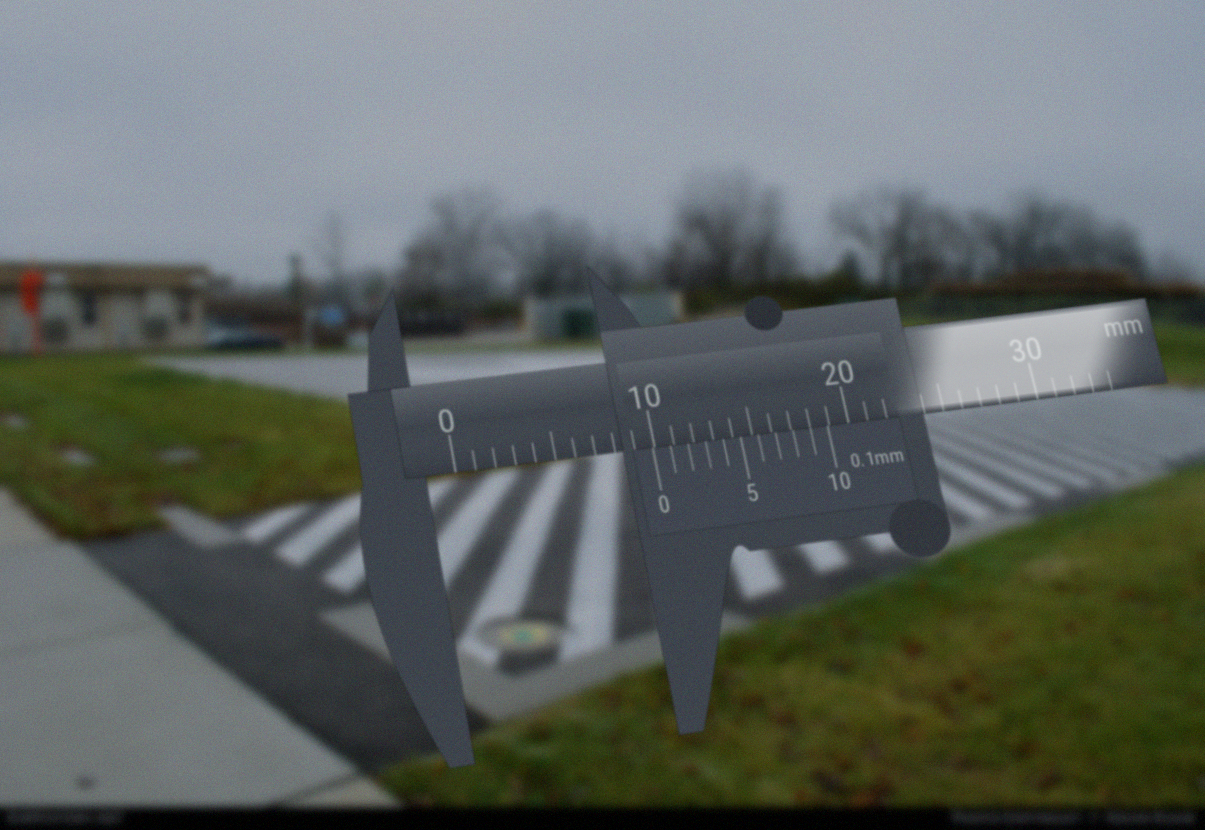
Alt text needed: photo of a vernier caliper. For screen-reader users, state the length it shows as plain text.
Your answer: 9.9 mm
